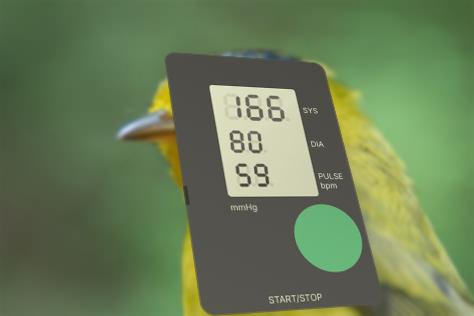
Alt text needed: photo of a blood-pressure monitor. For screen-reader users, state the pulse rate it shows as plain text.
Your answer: 59 bpm
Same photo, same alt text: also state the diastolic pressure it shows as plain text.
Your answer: 80 mmHg
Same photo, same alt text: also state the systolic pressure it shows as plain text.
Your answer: 166 mmHg
